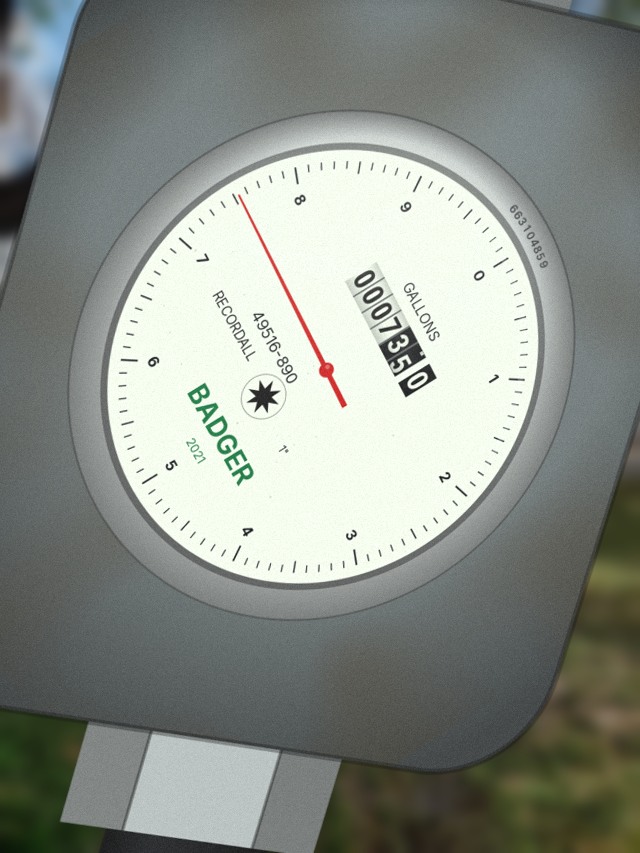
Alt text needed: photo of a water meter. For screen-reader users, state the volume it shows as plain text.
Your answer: 7347.5 gal
